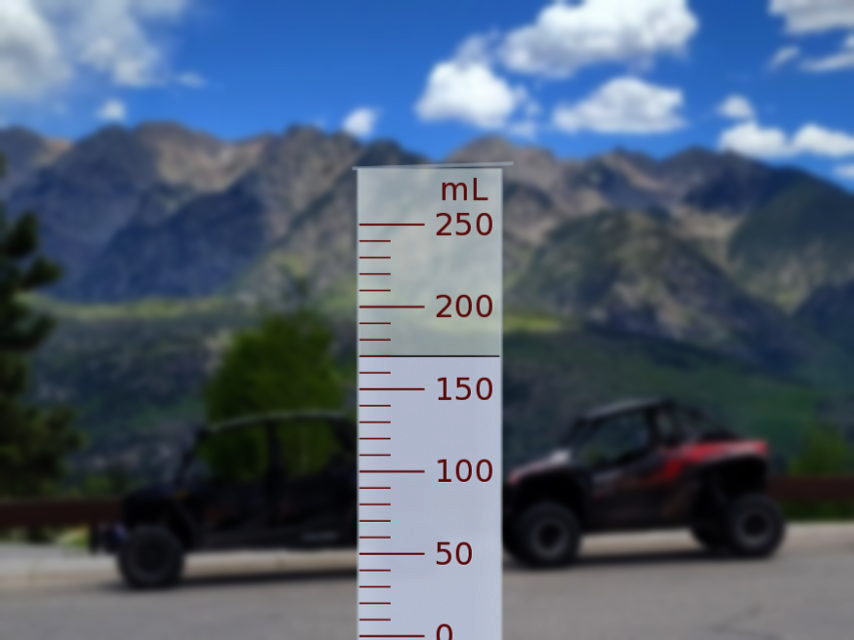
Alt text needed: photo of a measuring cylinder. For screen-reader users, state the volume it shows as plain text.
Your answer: 170 mL
